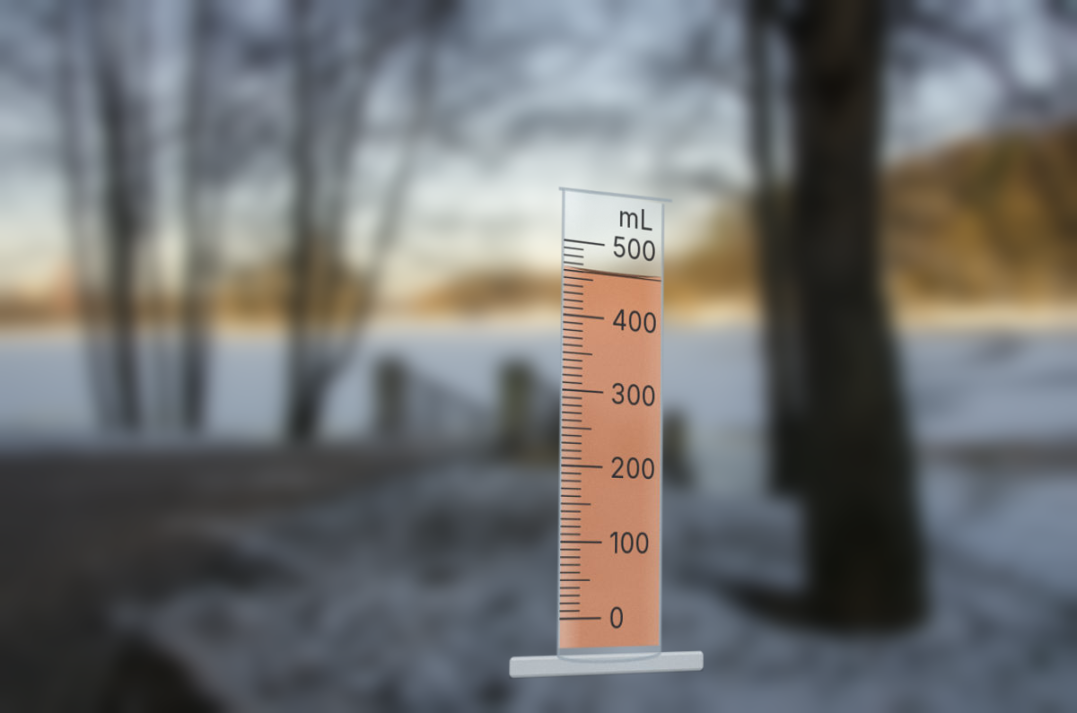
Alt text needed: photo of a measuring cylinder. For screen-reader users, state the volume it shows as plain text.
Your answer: 460 mL
